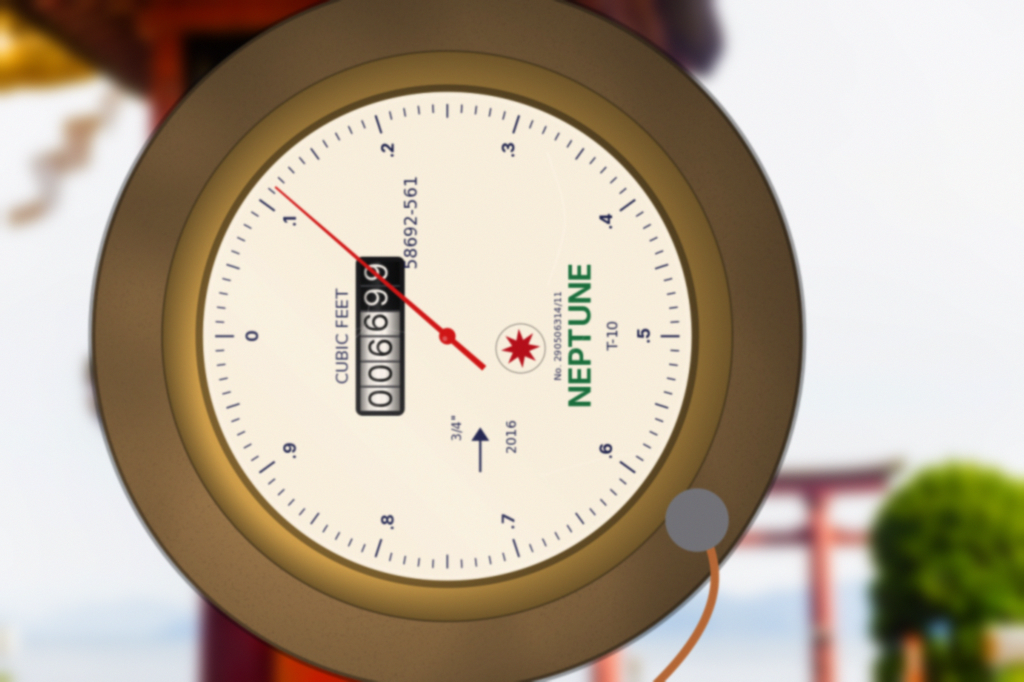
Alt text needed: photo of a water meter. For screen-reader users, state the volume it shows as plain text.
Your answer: 6699.11 ft³
